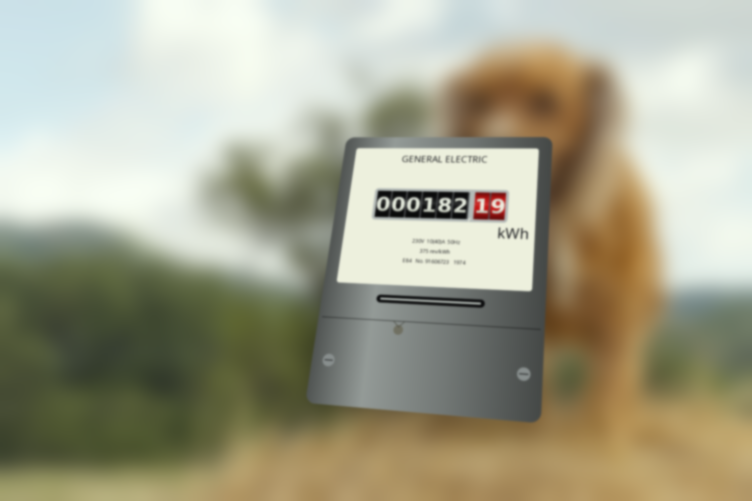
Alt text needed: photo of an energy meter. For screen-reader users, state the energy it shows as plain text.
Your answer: 182.19 kWh
